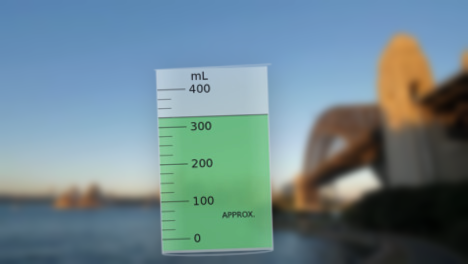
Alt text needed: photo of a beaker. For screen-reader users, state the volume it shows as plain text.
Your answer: 325 mL
